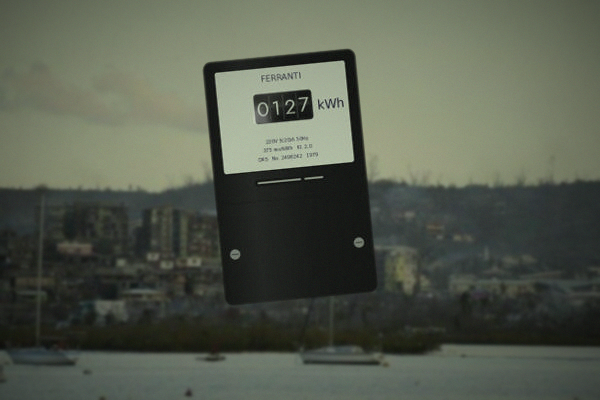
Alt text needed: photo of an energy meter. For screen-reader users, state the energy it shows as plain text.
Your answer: 127 kWh
